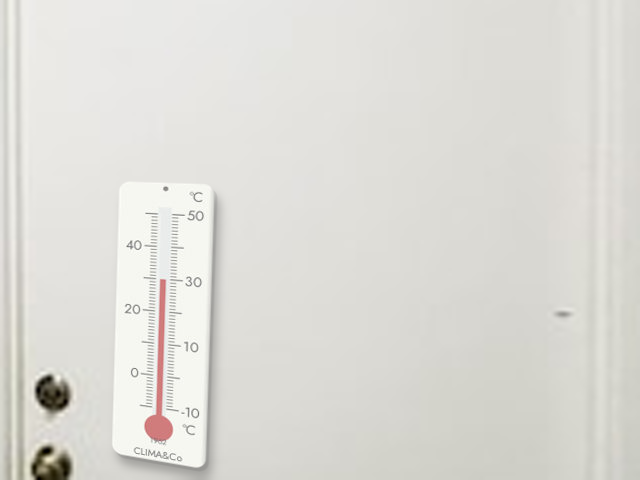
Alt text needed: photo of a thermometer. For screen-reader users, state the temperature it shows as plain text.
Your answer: 30 °C
